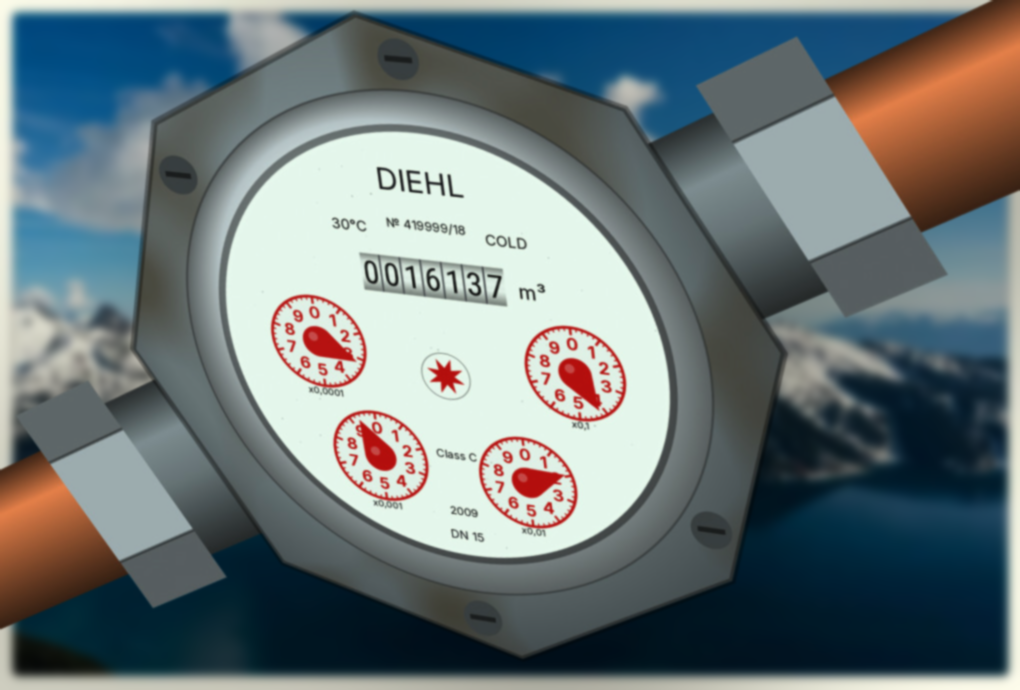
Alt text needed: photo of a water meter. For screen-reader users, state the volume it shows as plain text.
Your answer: 16137.4193 m³
